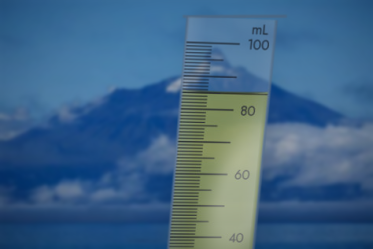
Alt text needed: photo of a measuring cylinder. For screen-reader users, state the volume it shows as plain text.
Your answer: 85 mL
